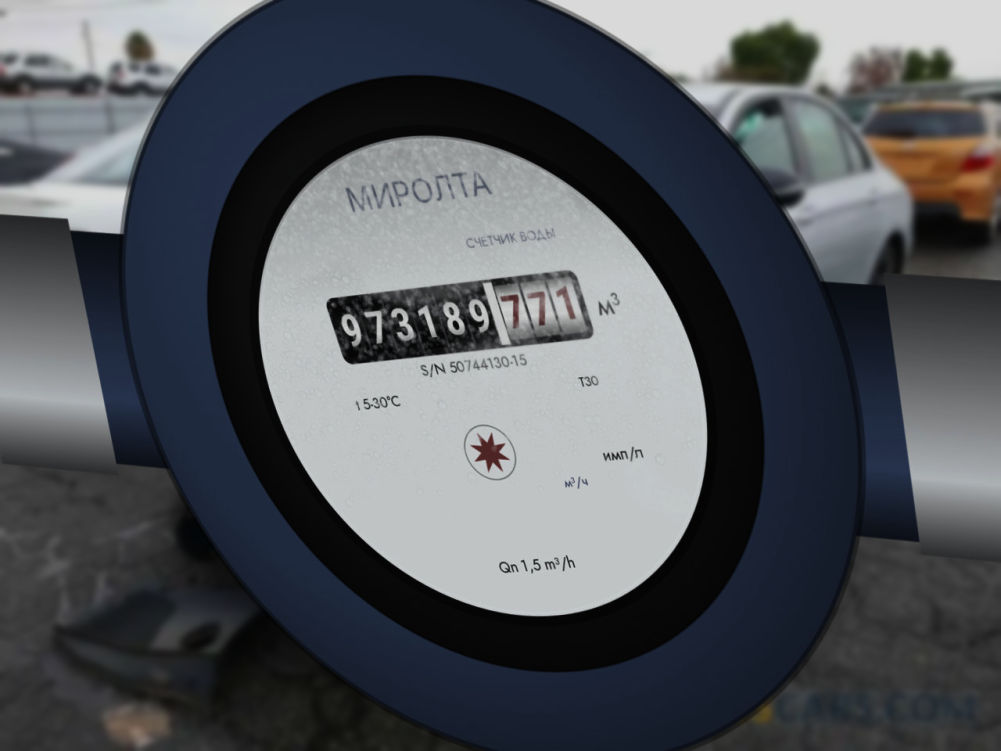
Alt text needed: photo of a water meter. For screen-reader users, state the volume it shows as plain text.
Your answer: 973189.771 m³
